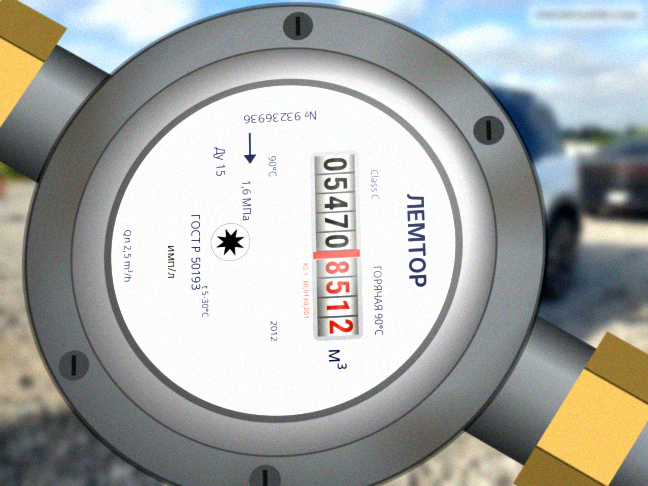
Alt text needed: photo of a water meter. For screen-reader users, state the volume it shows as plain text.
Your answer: 5470.8512 m³
